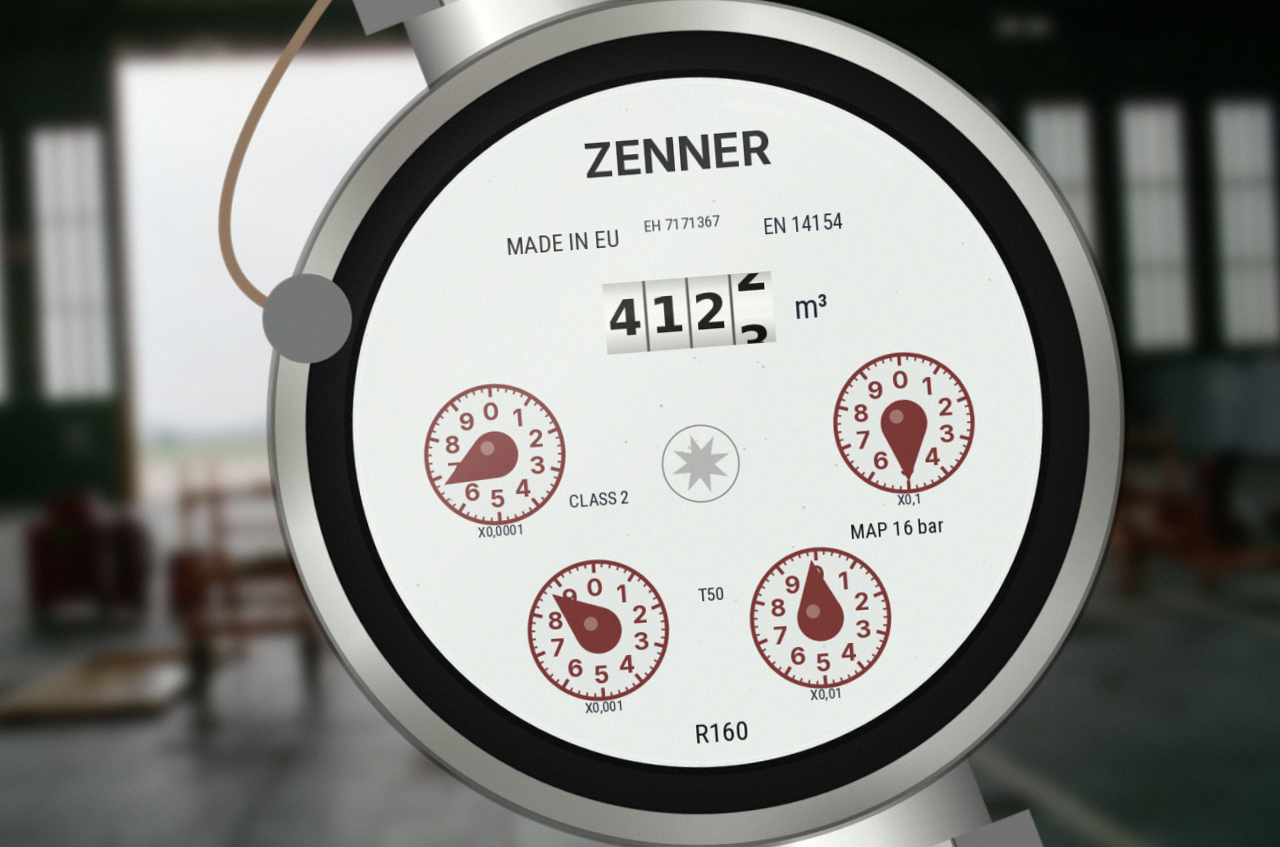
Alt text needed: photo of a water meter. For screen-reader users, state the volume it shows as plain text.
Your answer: 4122.4986 m³
